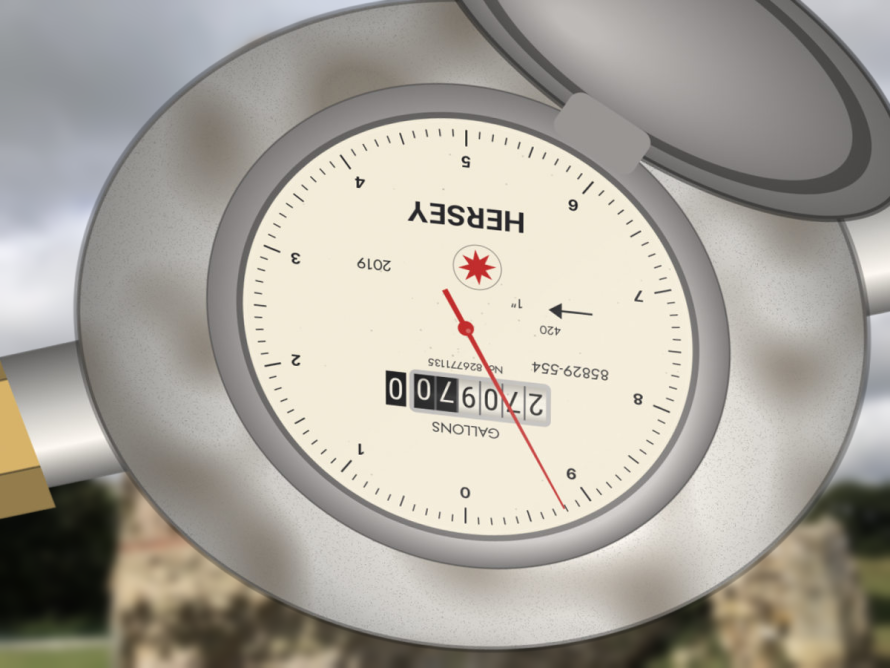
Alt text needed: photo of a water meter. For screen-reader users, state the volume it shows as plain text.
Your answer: 2709699.2 gal
